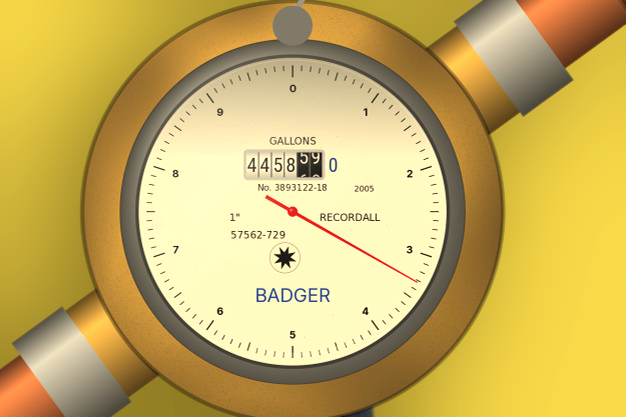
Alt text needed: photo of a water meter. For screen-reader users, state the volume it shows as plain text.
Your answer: 4458593.3 gal
